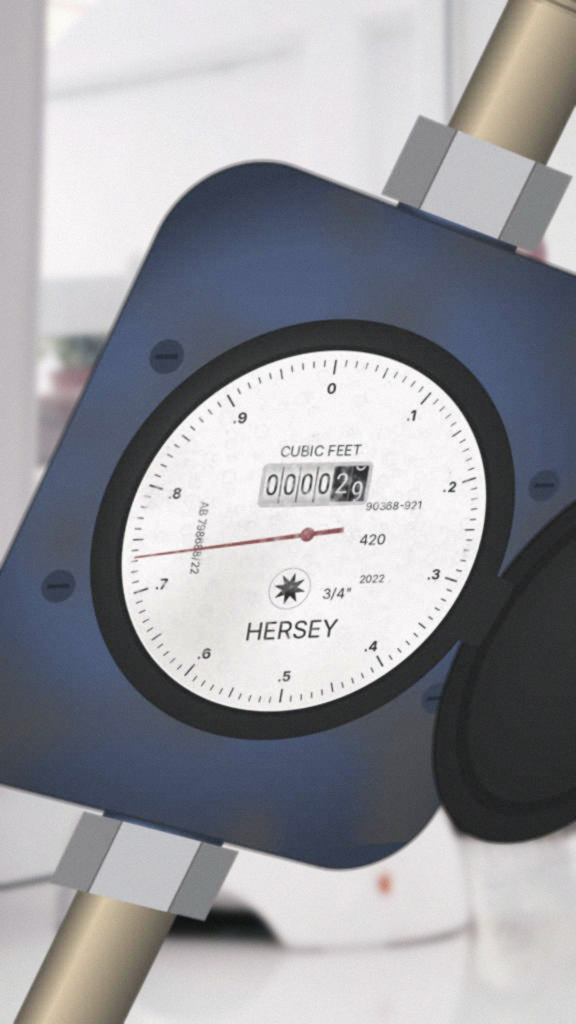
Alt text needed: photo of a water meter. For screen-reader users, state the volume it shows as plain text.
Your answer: 28.73 ft³
